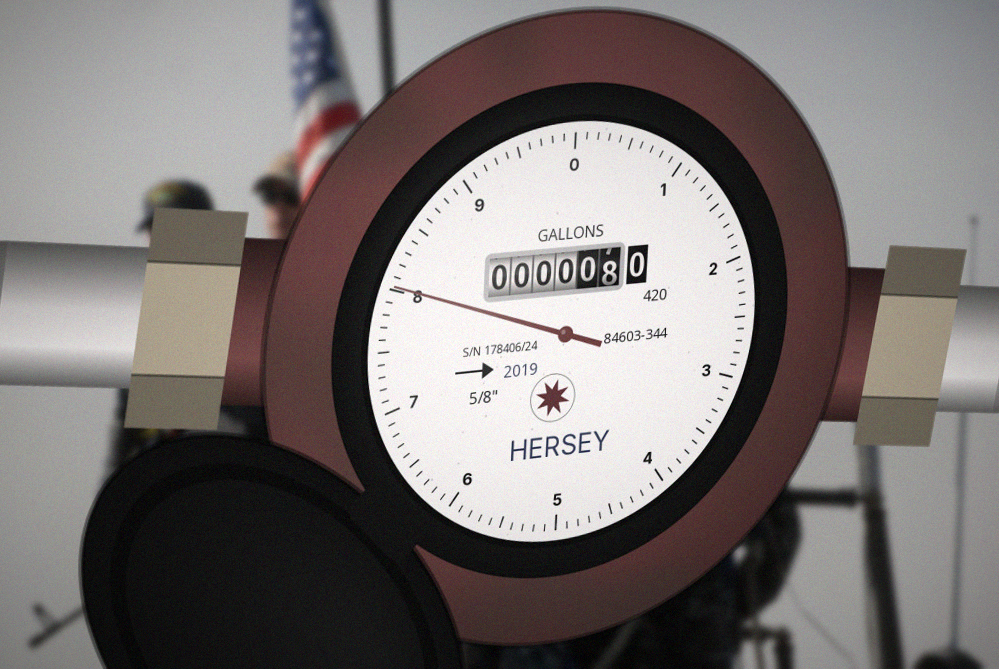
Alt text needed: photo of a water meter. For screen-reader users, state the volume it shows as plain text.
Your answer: 78.0 gal
